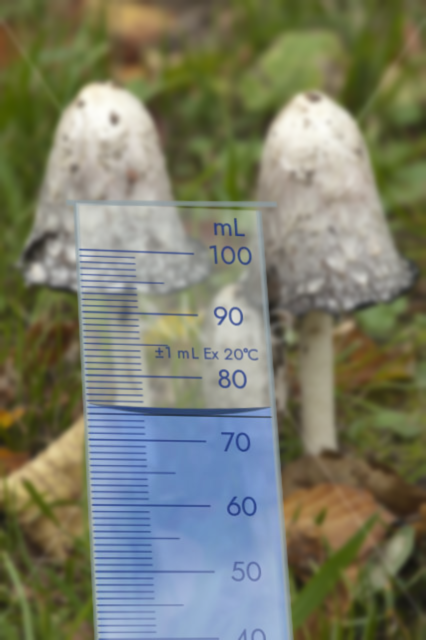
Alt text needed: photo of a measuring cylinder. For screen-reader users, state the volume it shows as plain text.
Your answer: 74 mL
